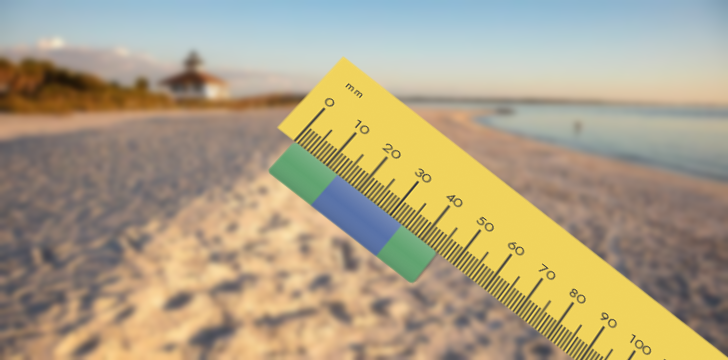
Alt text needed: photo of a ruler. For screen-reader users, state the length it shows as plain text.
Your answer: 45 mm
